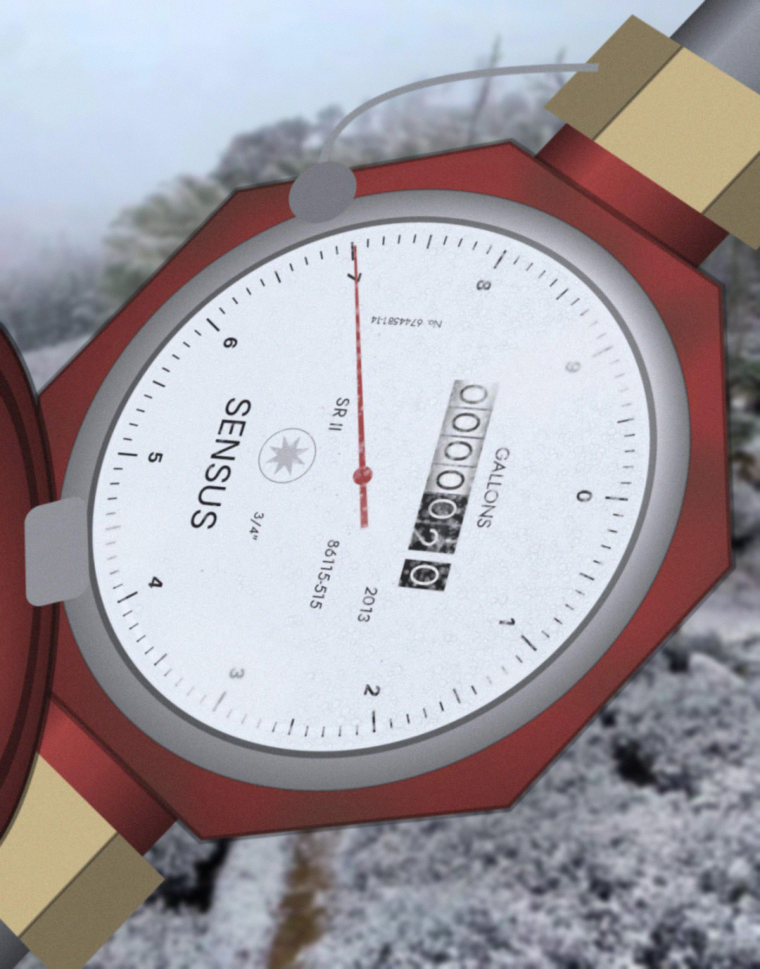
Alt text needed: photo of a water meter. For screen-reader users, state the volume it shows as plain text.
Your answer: 17.0 gal
